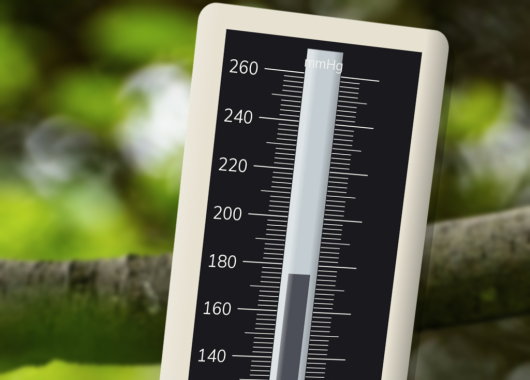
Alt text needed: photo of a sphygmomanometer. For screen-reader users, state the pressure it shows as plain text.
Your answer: 176 mmHg
